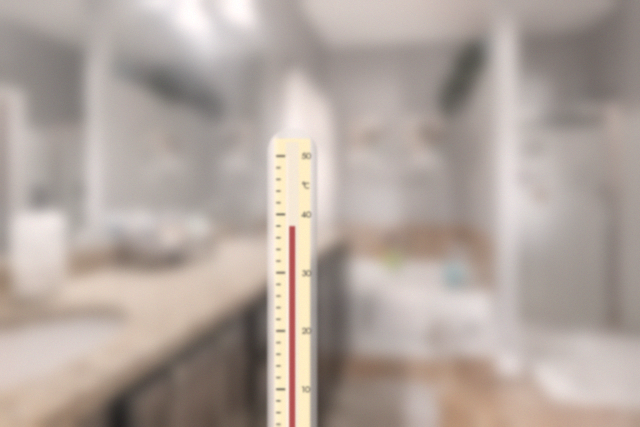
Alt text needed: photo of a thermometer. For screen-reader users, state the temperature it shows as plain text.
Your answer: 38 °C
